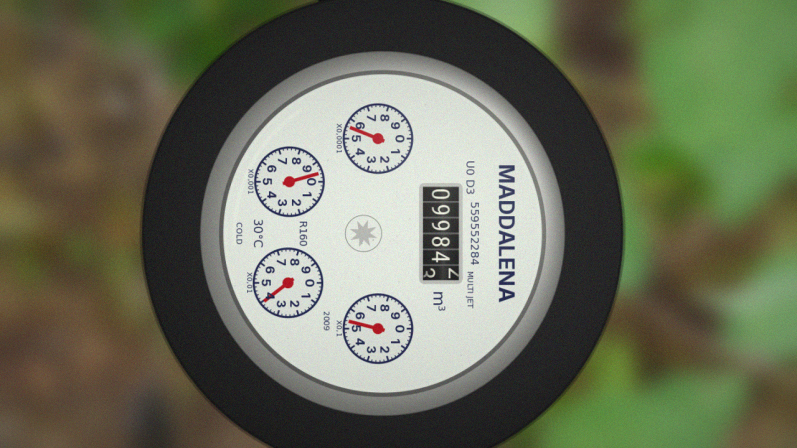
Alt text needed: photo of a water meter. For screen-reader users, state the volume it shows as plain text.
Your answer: 99842.5395 m³
